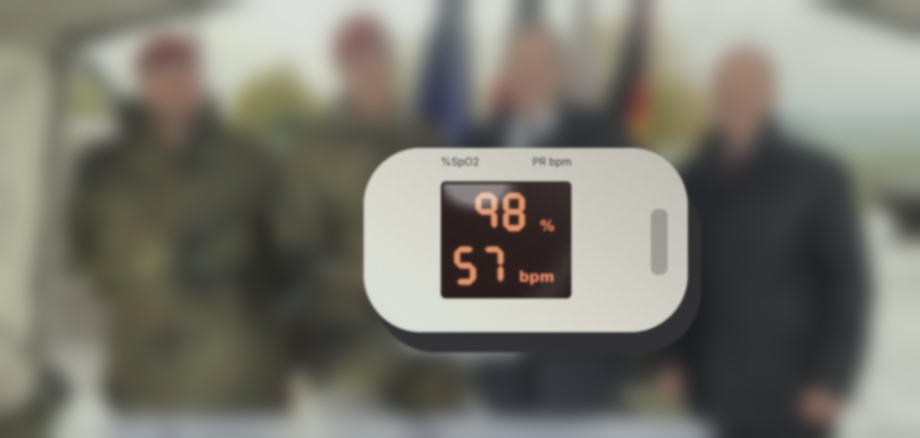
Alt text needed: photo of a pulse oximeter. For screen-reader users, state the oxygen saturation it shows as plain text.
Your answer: 98 %
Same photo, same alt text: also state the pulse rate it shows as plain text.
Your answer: 57 bpm
